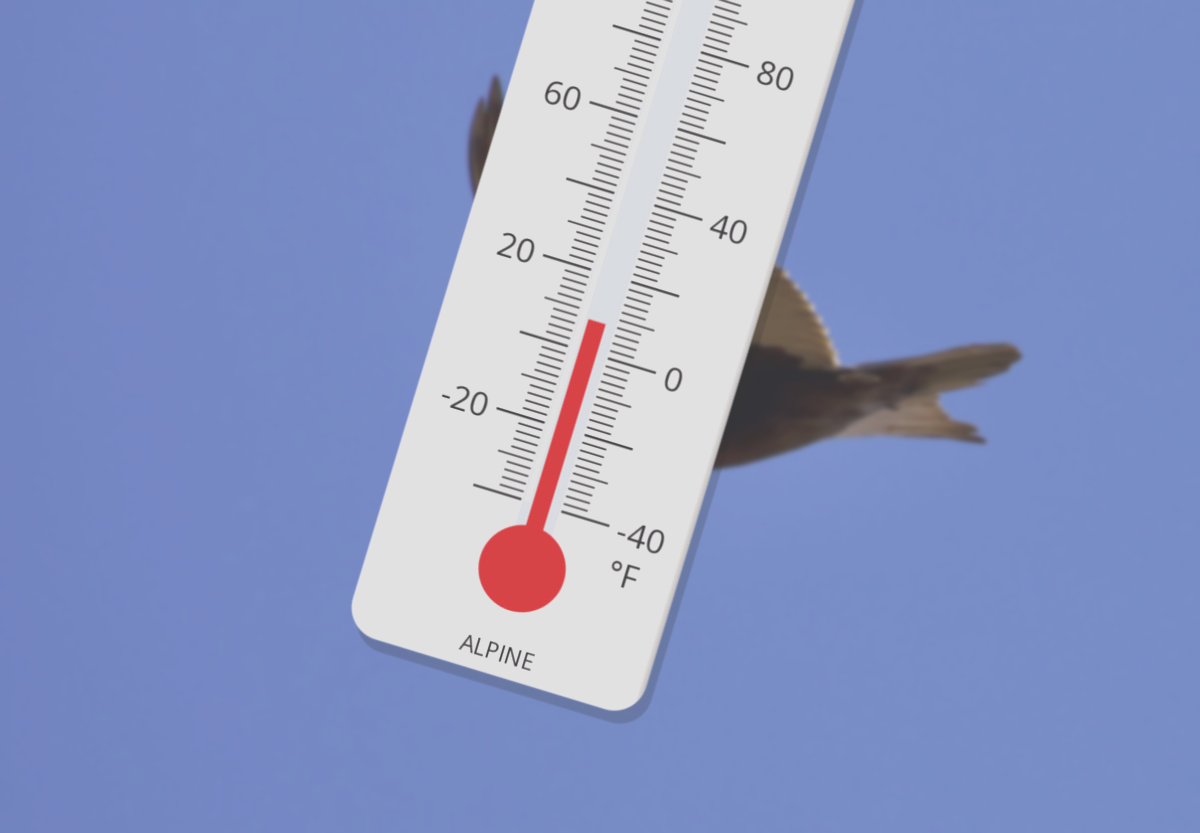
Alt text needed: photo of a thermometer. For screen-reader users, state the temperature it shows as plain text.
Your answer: 8 °F
